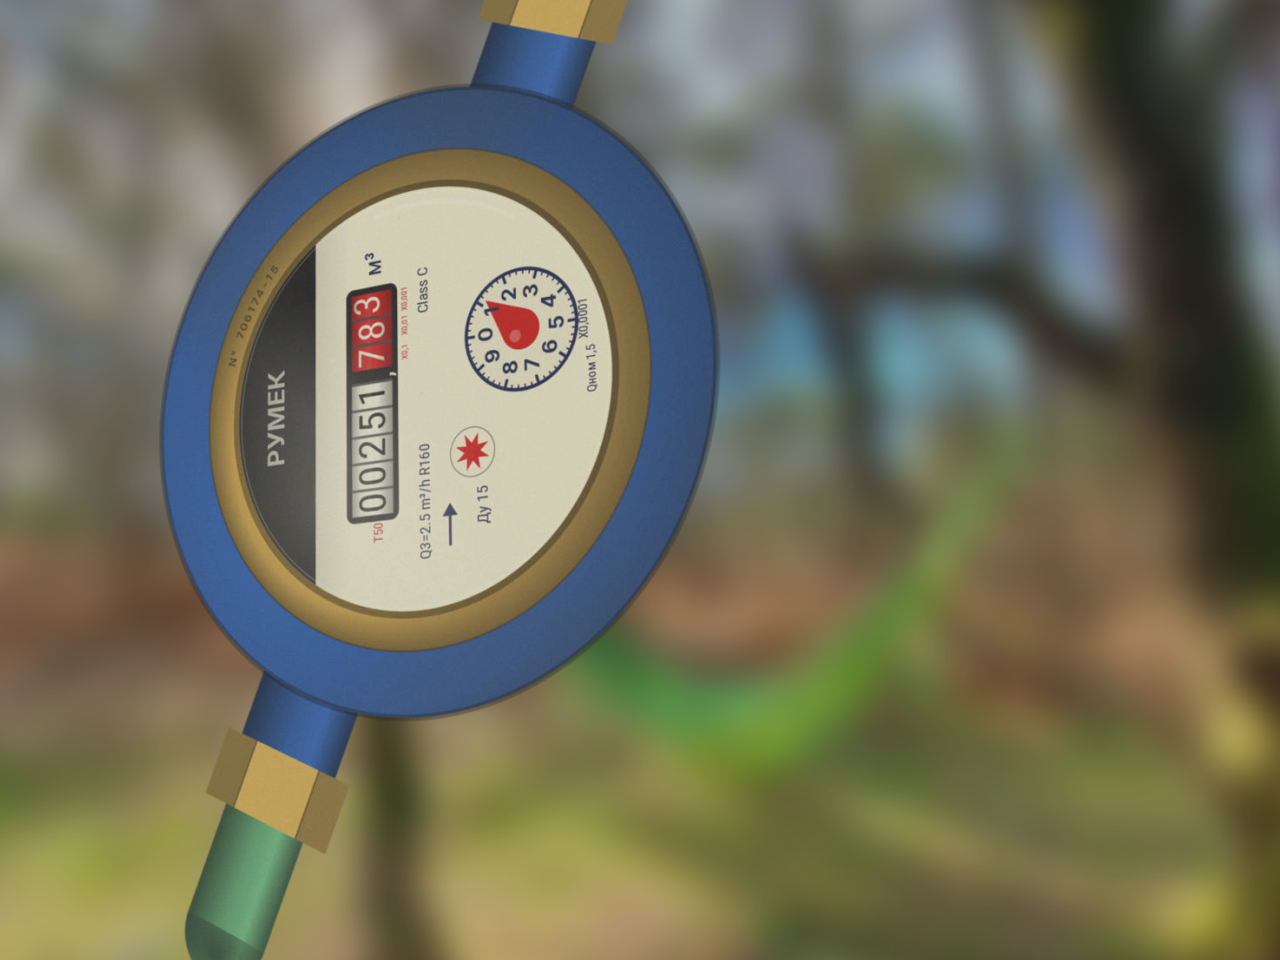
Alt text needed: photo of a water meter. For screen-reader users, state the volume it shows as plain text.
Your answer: 251.7831 m³
